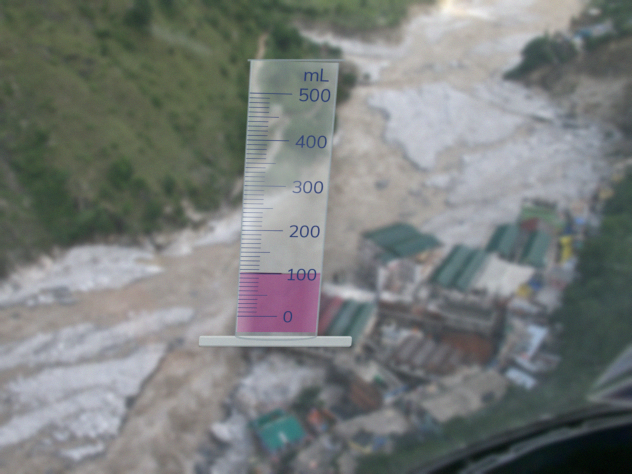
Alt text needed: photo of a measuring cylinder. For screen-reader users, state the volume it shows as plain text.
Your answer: 100 mL
